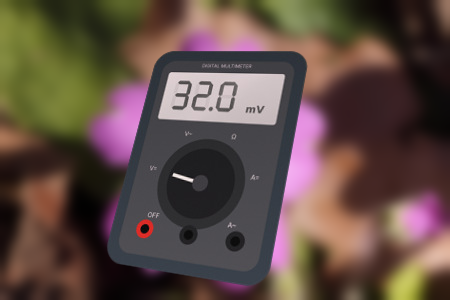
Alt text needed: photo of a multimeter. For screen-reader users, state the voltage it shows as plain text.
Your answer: 32.0 mV
